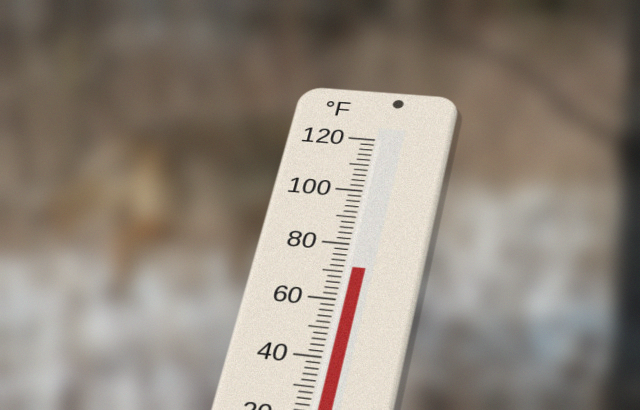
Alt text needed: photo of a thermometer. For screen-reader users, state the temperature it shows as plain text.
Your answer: 72 °F
